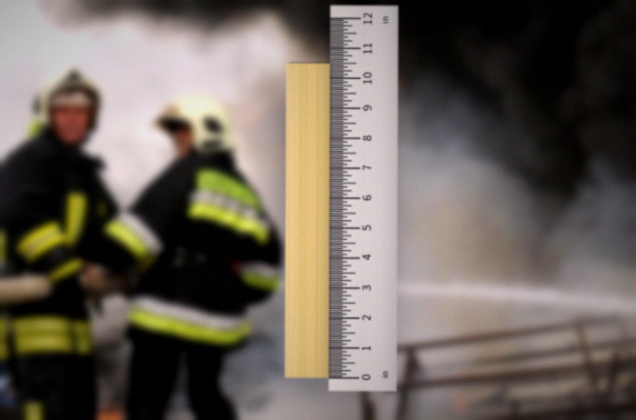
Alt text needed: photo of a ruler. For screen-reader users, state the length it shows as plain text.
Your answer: 10.5 in
